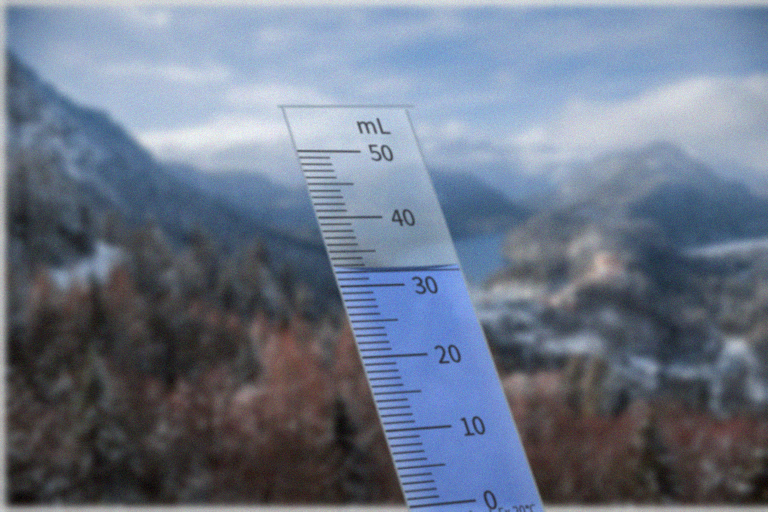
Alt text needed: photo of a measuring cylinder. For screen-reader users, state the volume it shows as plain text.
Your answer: 32 mL
